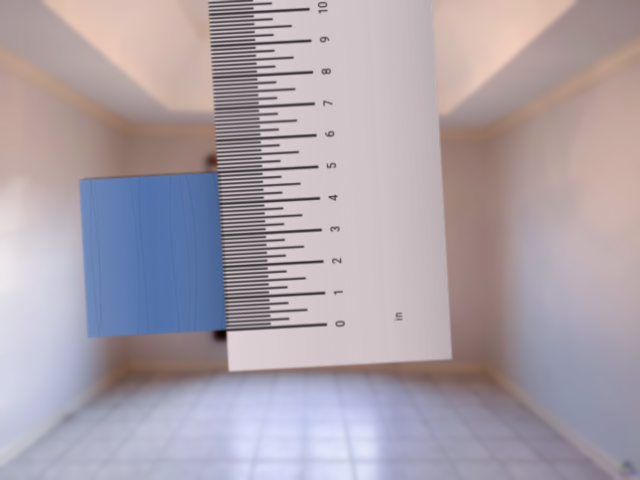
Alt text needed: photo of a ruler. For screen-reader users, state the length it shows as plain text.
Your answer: 5 in
